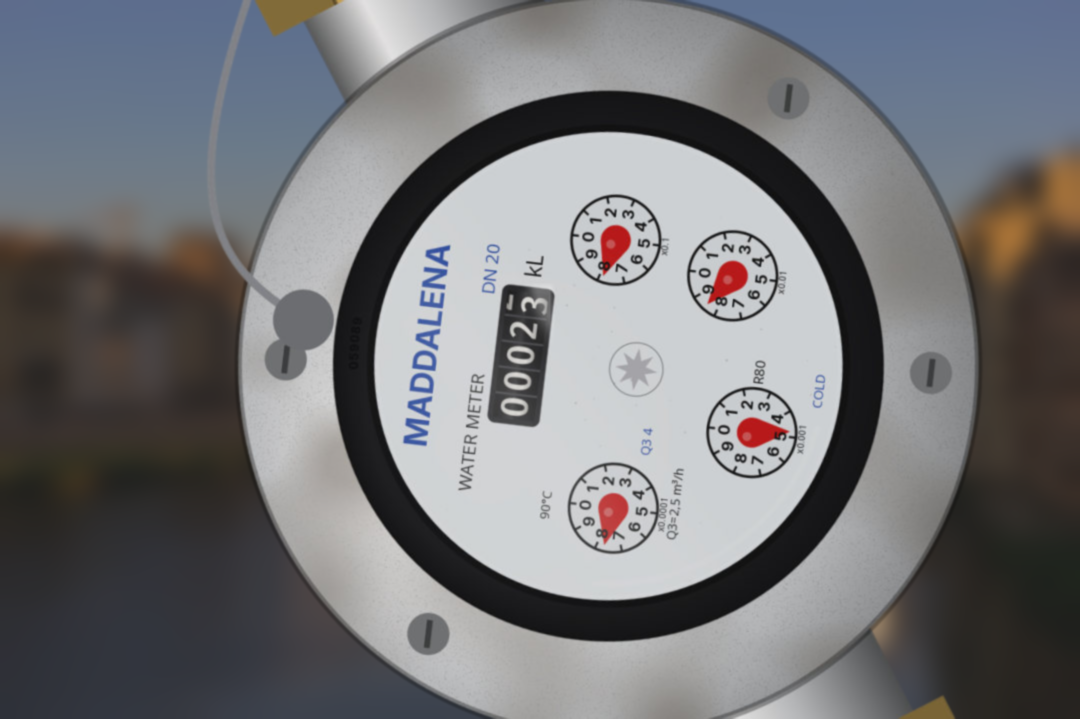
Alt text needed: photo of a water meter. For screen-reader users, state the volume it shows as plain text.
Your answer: 22.7847 kL
